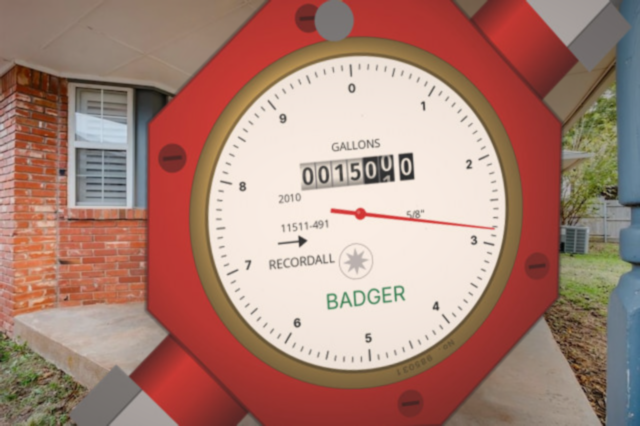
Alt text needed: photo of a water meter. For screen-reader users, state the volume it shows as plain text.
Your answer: 15002.8 gal
